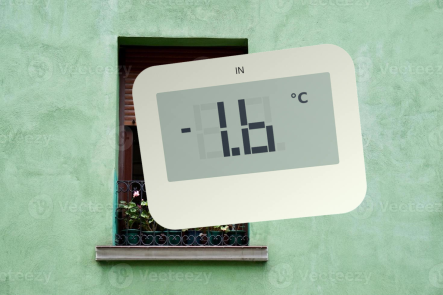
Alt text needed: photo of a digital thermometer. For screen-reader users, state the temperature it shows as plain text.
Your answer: -1.6 °C
